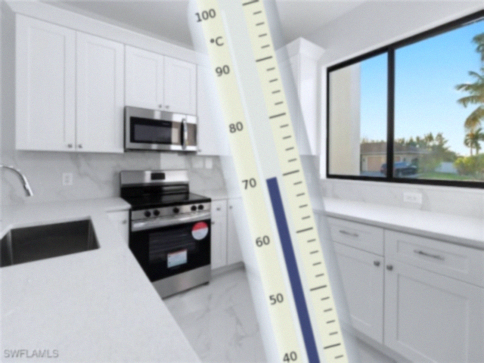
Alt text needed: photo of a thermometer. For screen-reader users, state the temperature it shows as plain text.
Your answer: 70 °C
